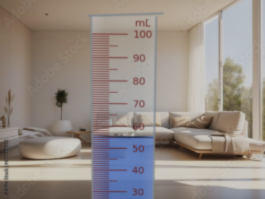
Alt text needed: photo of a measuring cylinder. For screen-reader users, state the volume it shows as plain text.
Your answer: 55 mL
